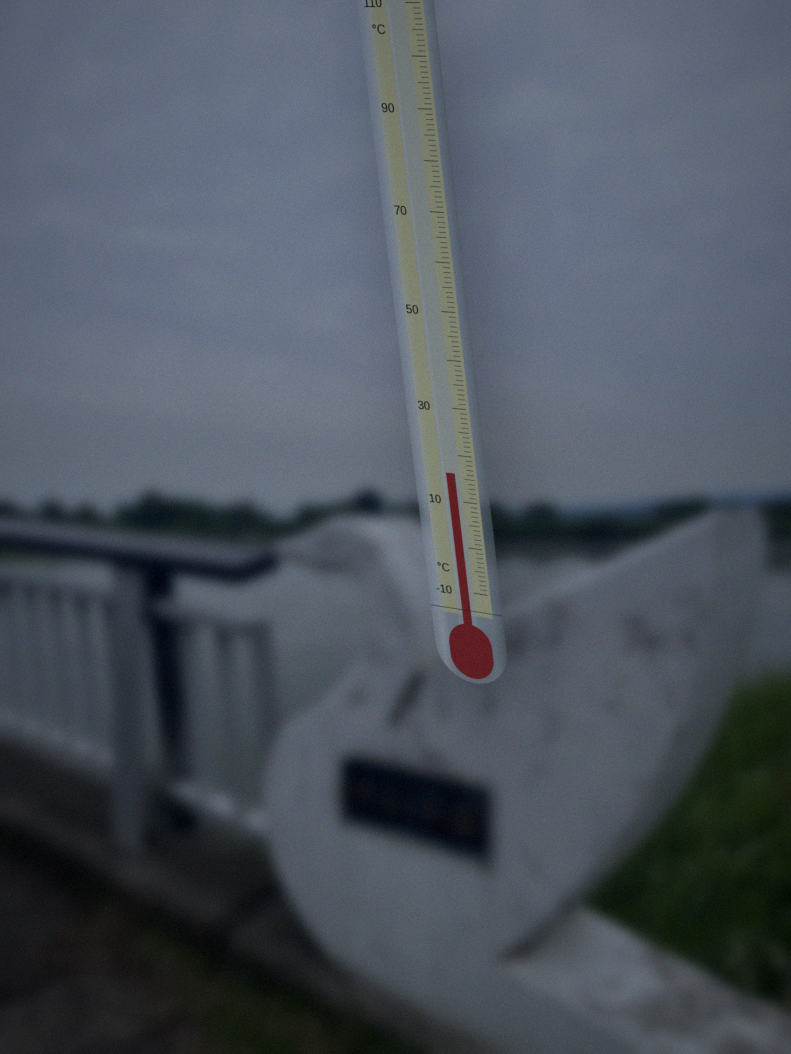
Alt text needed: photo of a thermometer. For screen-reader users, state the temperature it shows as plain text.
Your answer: 16 °C
